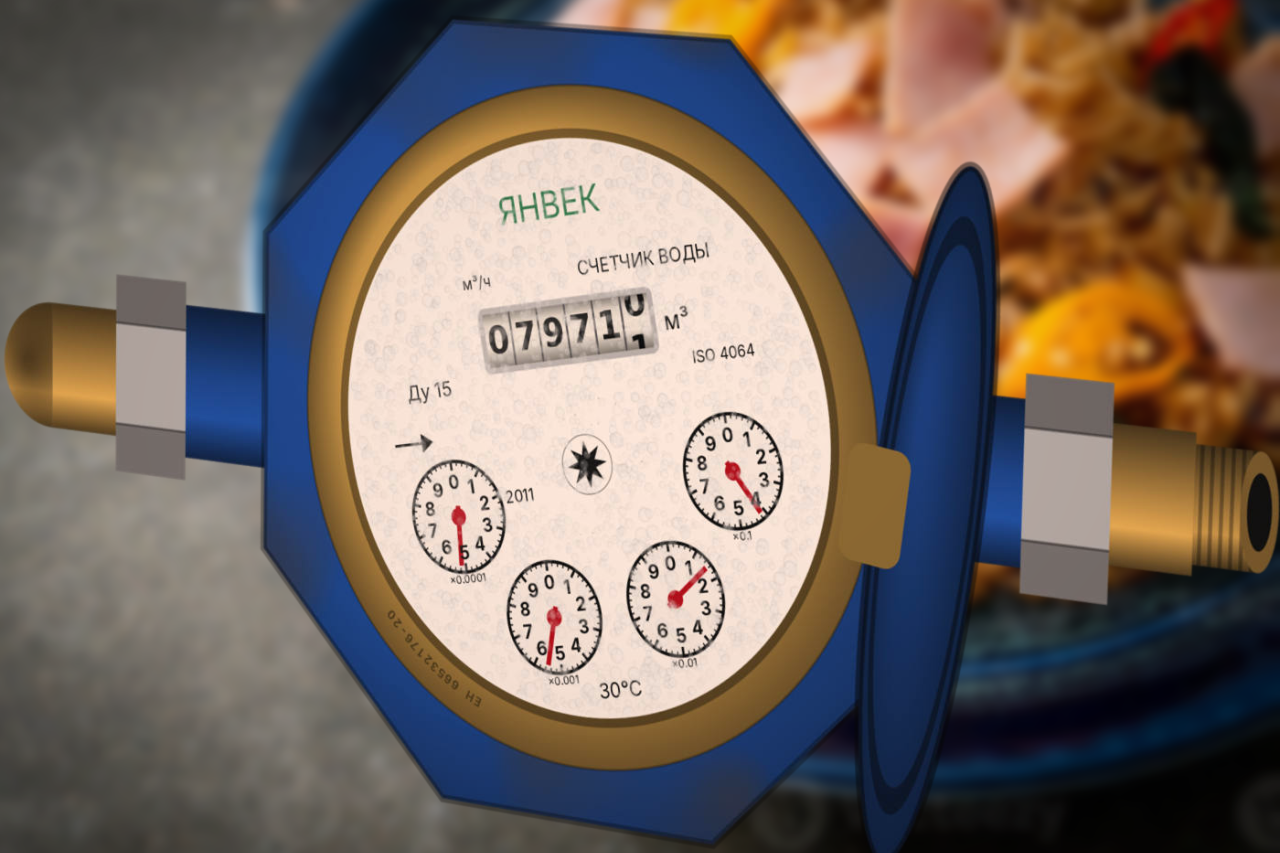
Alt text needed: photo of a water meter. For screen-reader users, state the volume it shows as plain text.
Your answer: 79710.4155 m³
